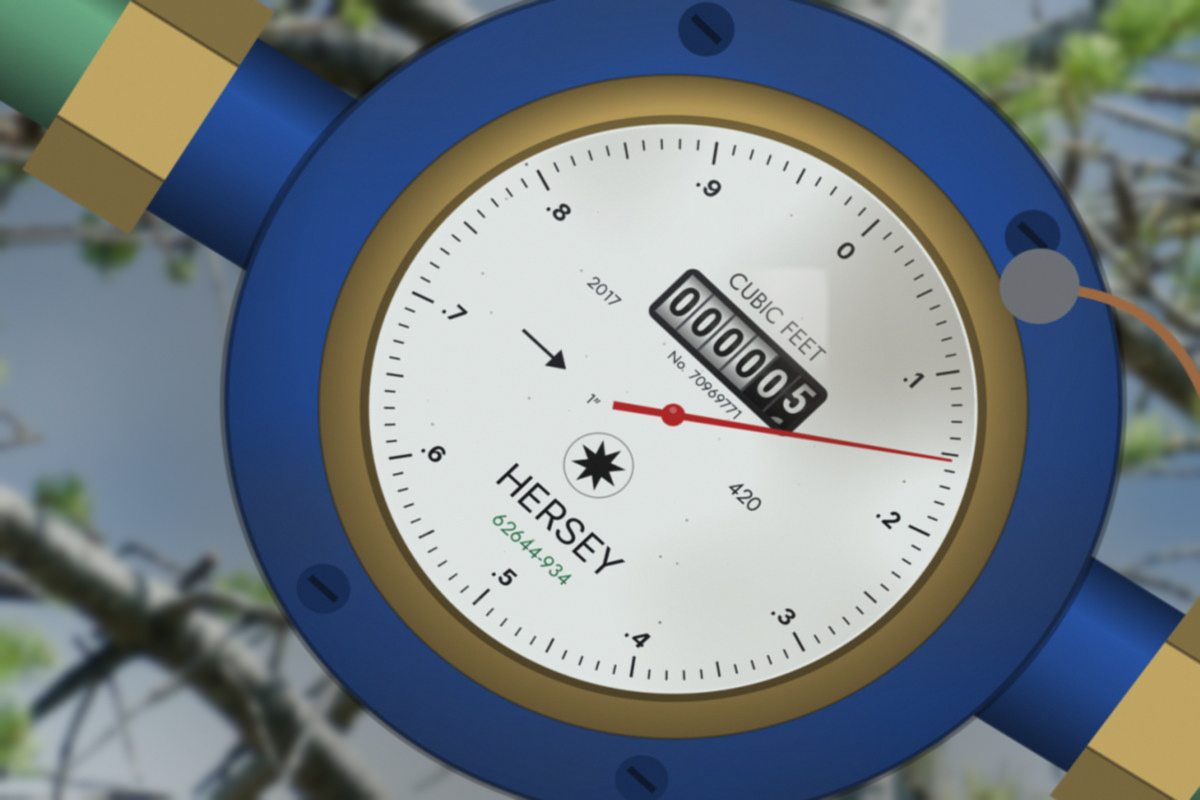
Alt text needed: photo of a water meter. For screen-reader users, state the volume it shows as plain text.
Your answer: 5.15 ft³
